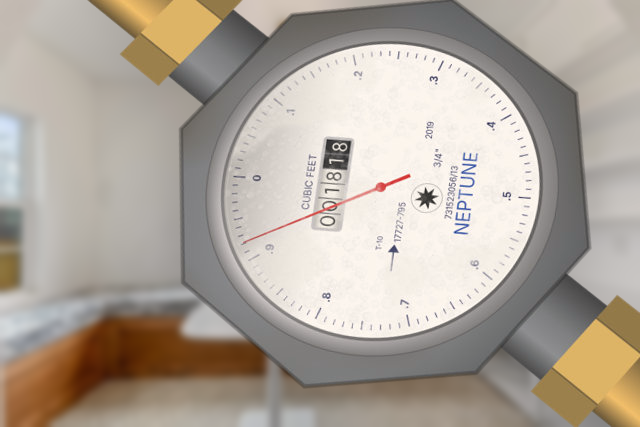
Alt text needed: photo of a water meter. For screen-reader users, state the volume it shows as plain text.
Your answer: 1817.92 ft³
